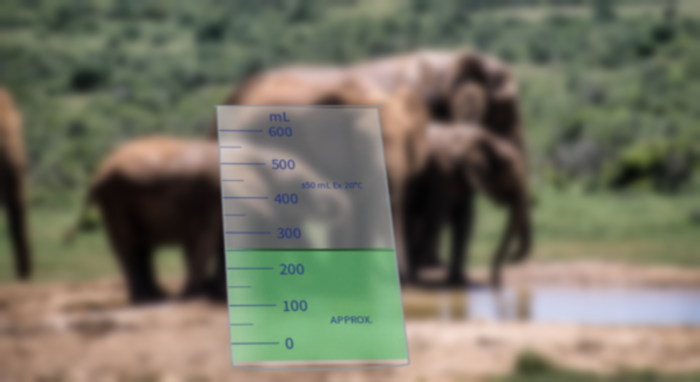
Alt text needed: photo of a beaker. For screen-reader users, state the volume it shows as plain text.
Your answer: 250 mL
